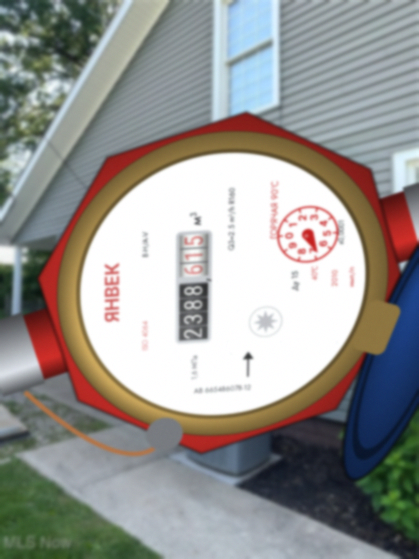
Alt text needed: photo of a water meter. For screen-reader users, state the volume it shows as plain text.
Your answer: 2388.6156 m³
